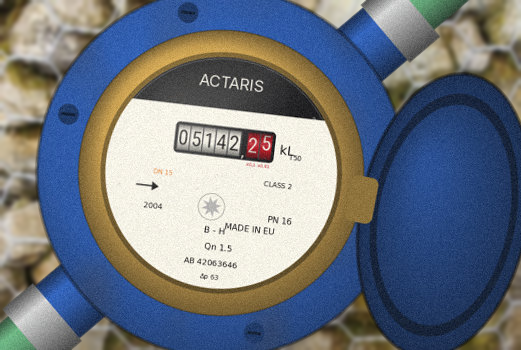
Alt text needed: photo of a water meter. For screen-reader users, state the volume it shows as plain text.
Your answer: 5142.25 kL
